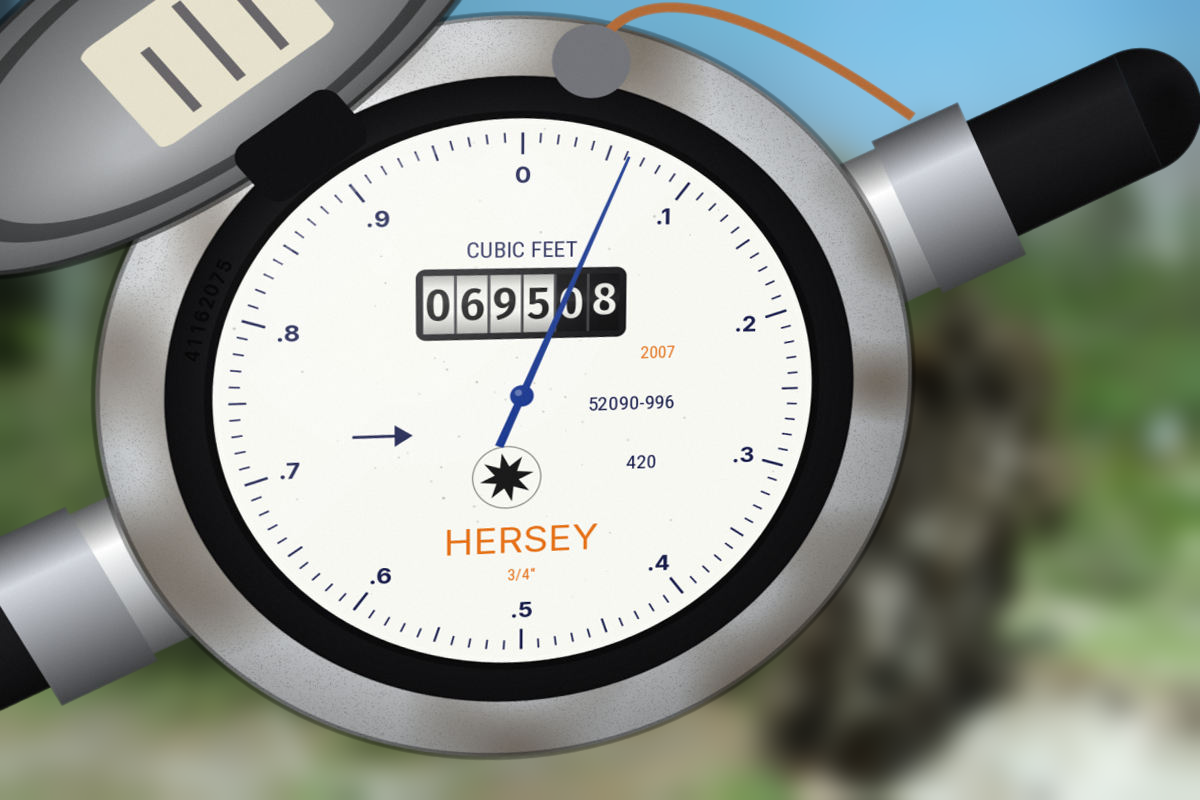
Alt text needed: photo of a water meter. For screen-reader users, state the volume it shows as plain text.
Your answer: 69508.06 ft³
